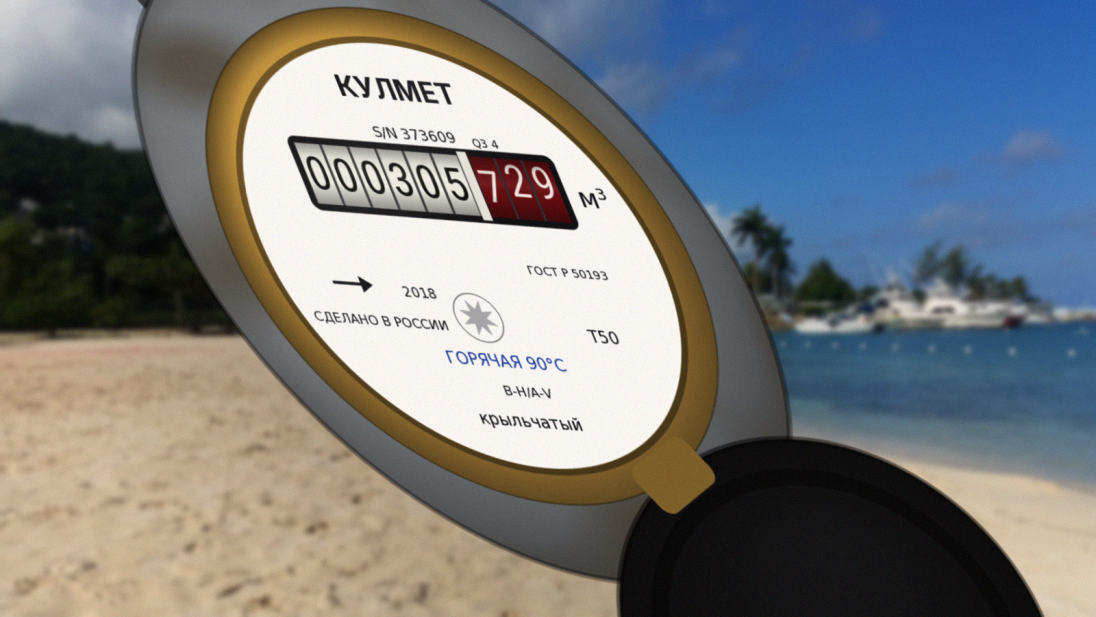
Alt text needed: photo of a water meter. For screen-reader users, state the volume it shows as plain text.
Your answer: 305.729 m³
